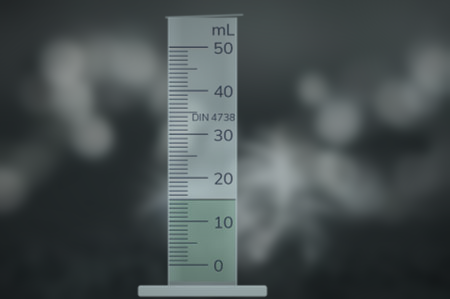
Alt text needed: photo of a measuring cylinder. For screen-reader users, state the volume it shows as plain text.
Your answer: 15 mL
